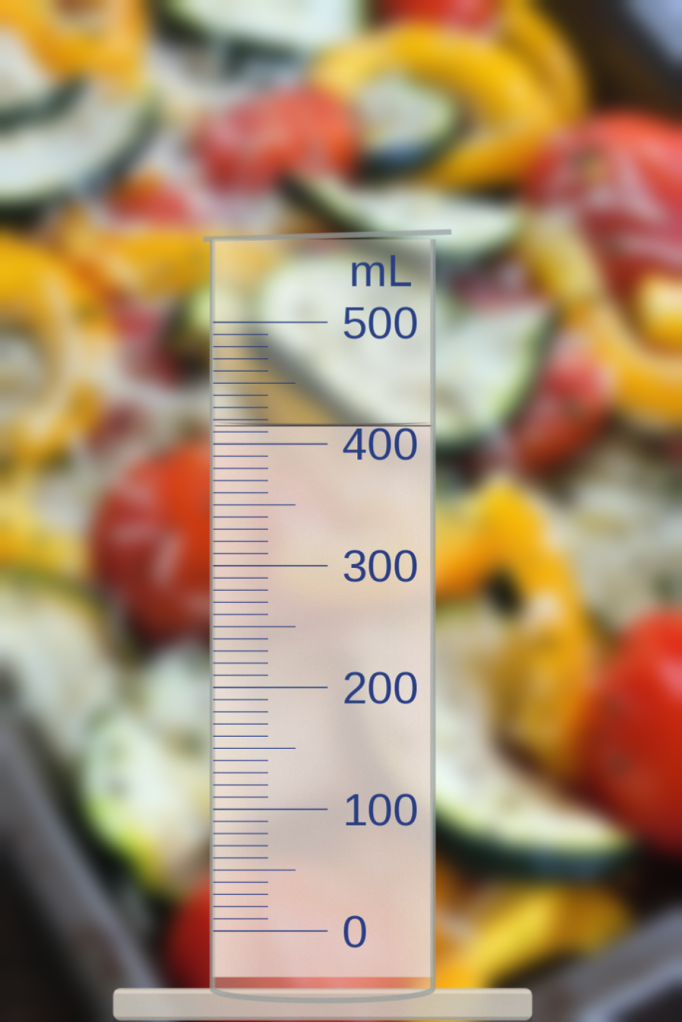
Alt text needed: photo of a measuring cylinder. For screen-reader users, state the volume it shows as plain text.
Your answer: 415 mL
